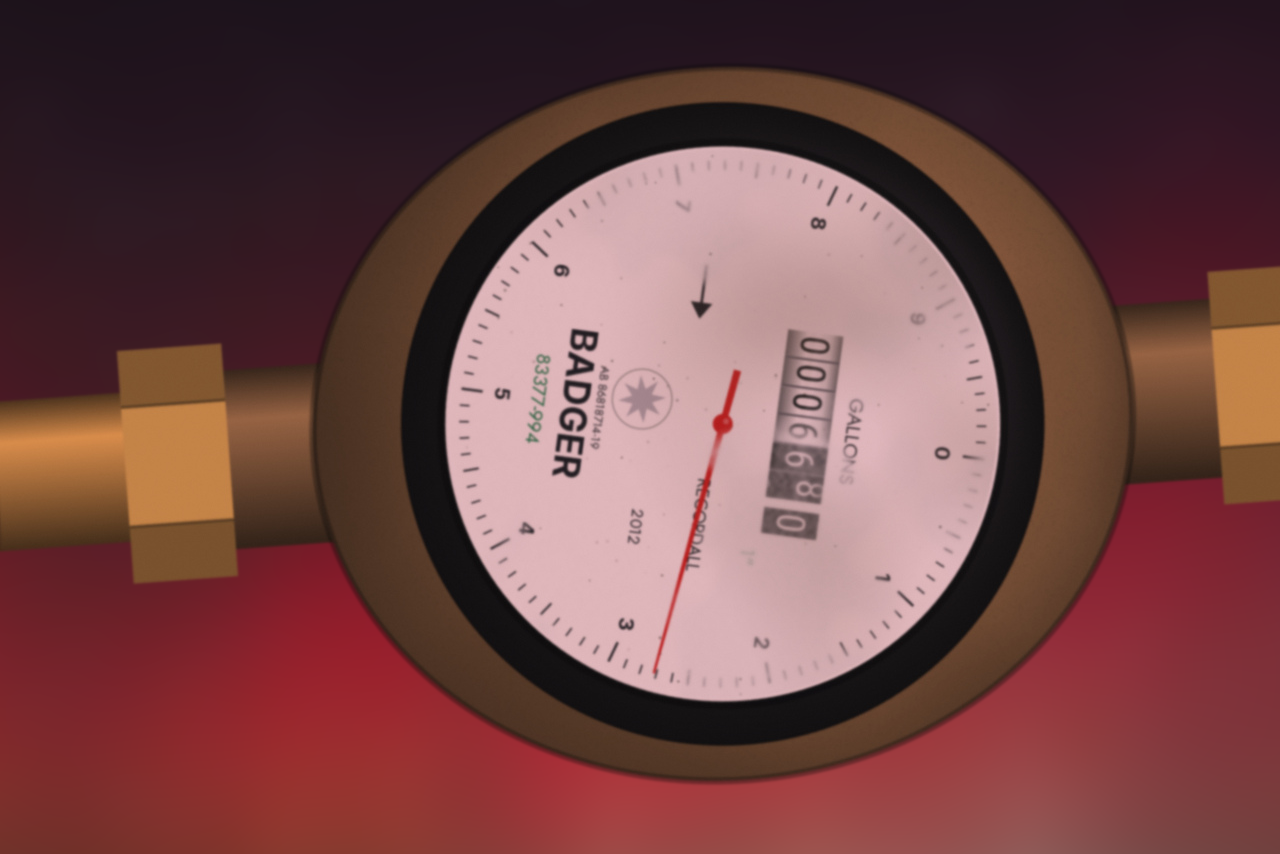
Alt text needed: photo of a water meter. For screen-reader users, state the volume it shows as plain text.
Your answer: 6682.7 gal
